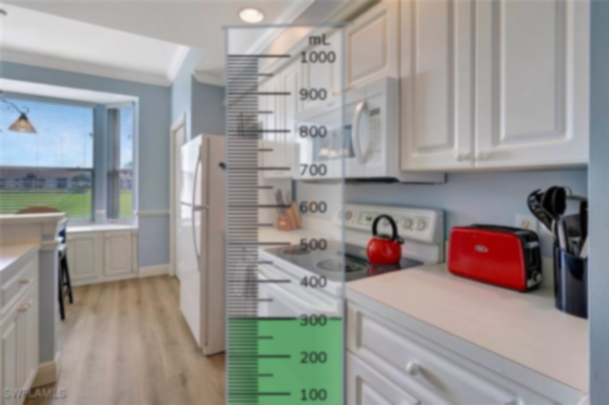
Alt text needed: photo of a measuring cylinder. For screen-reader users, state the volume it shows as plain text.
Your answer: 300 mL
